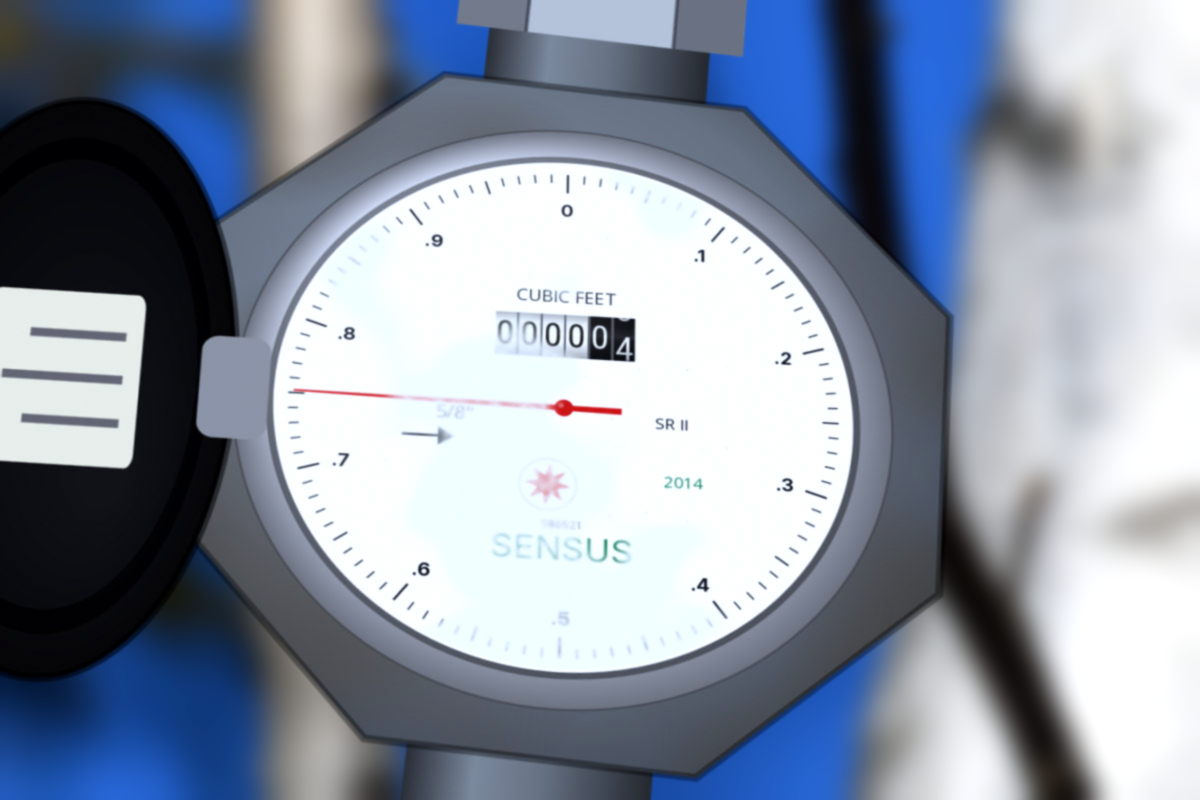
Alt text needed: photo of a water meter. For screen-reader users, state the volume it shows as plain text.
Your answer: 3.75 ft³
